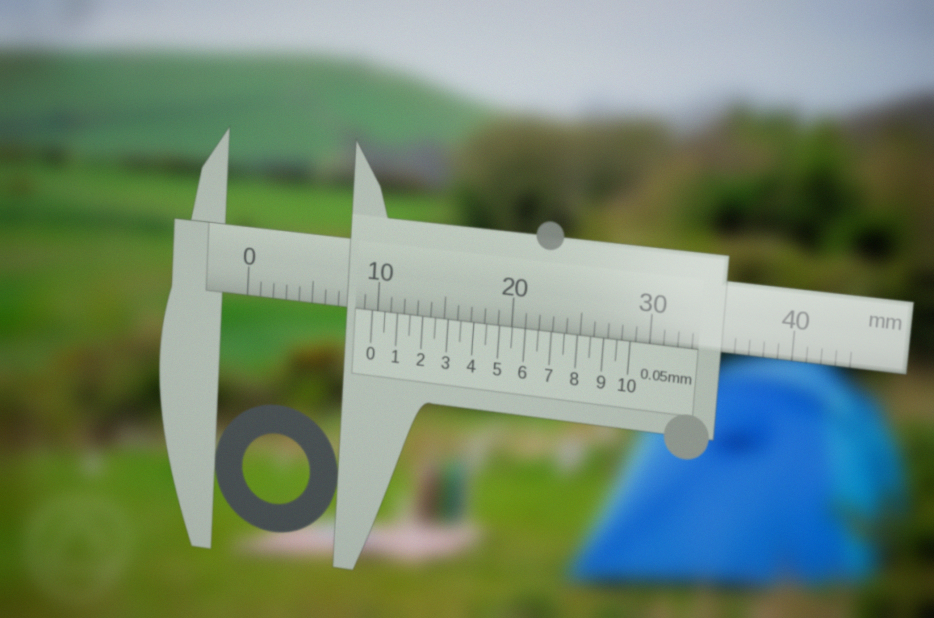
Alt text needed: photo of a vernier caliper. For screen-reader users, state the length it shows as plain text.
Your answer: 9.6 mm
